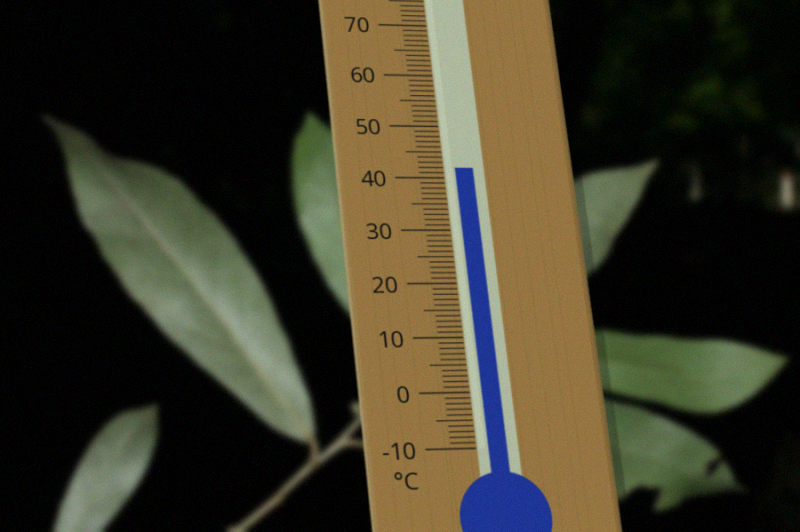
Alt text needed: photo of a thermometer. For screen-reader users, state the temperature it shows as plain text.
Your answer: 42 °C
